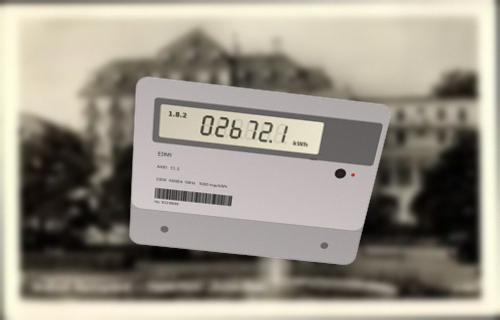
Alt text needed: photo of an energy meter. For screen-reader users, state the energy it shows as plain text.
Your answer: 2672.1 kWh
